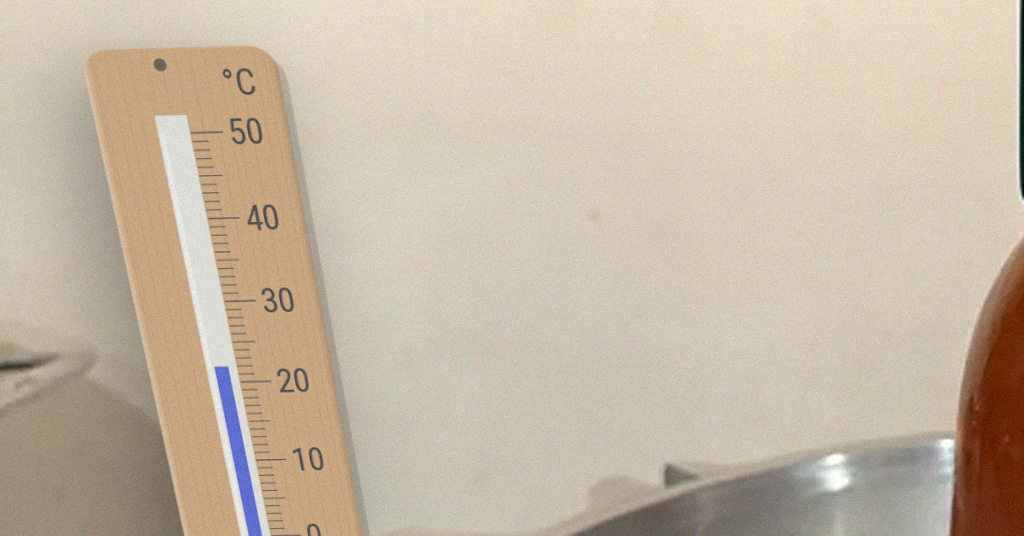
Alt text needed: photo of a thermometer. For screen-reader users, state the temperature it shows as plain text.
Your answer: 22 °C
